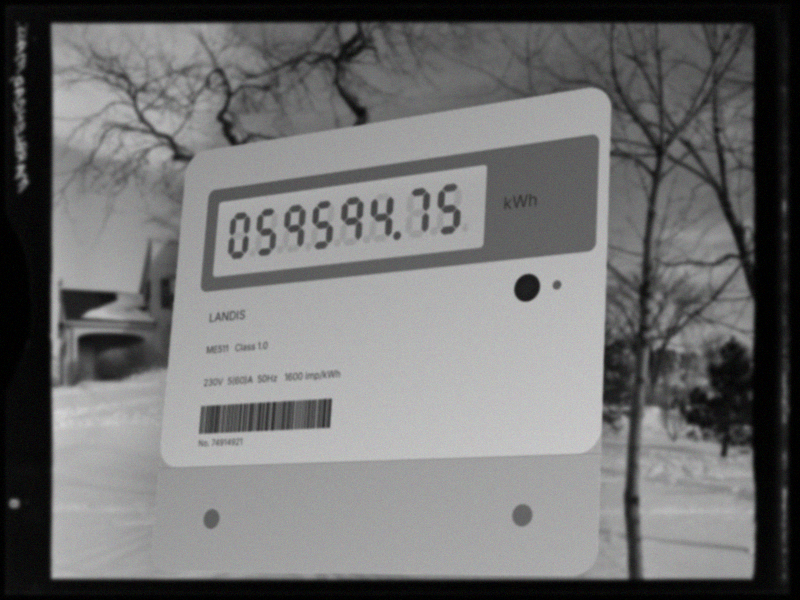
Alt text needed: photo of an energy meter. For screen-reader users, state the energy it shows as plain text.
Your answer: 59594.75 kWh
